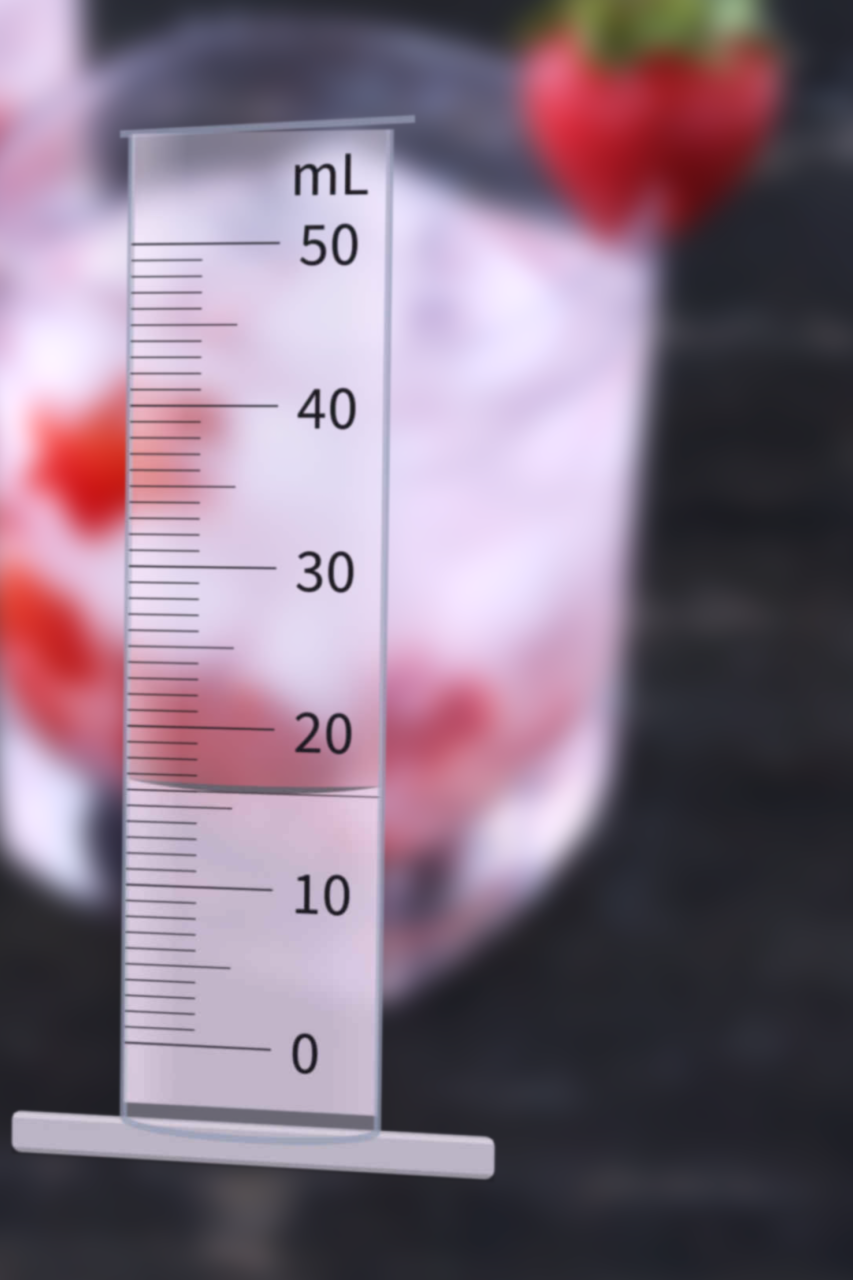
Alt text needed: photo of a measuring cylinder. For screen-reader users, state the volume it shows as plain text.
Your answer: 16 mL
